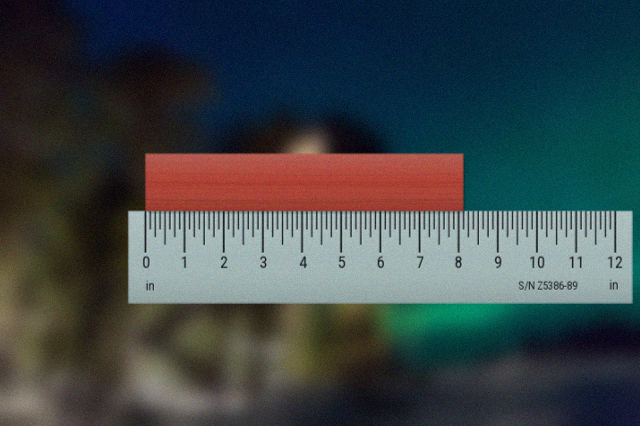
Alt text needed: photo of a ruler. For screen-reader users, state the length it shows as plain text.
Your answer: 8.125 in
